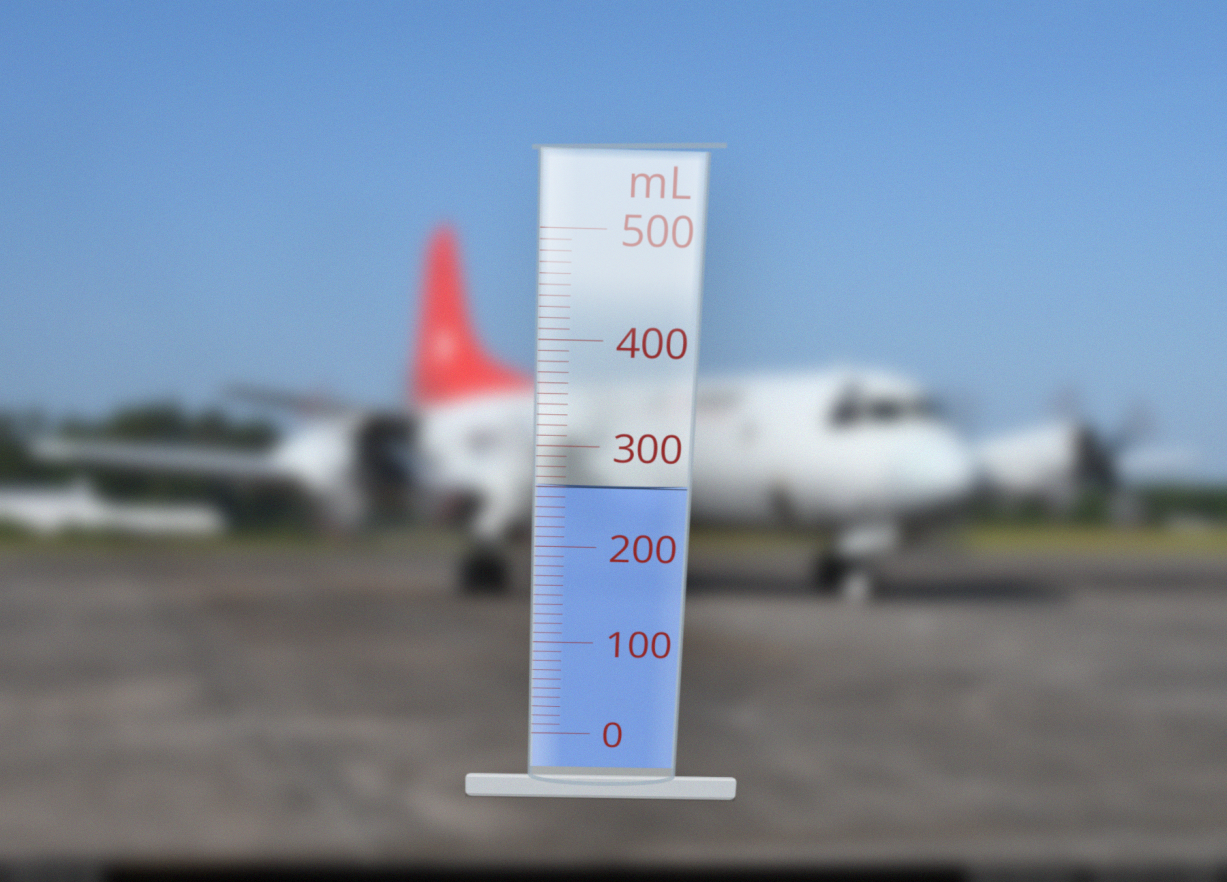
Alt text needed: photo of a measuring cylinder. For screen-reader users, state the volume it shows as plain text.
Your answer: 260 mL
